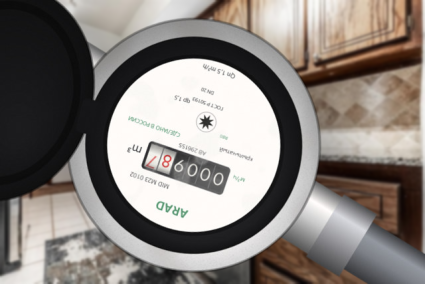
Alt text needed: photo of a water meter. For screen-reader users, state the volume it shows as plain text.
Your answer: 9.87 m³
